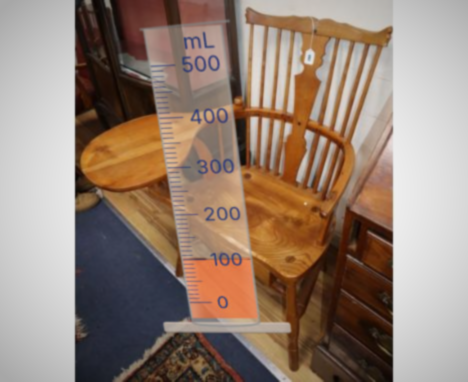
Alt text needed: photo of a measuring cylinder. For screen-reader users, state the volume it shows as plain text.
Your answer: 100 mL
